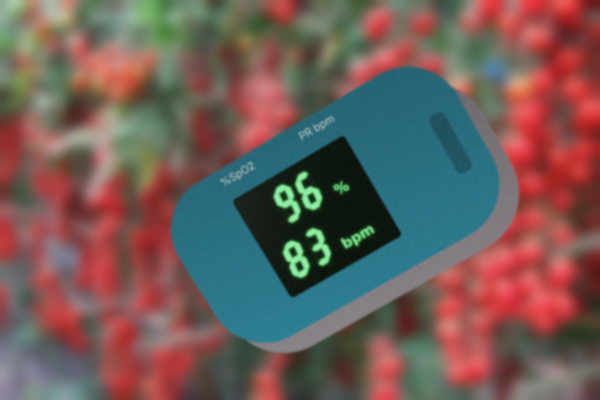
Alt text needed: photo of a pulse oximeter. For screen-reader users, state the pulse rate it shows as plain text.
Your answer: 83 bpm
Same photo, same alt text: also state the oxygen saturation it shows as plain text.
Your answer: 96 %
